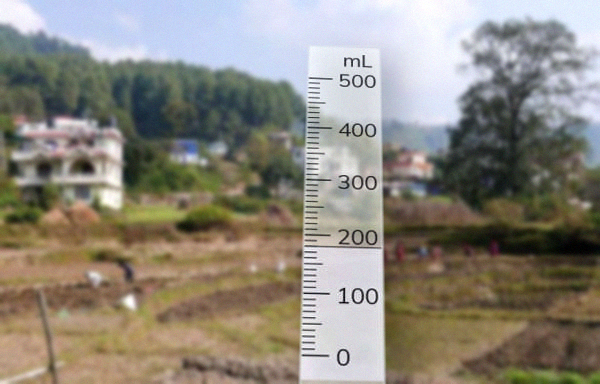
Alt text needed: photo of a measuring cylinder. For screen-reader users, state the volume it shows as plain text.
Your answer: 180 mL
